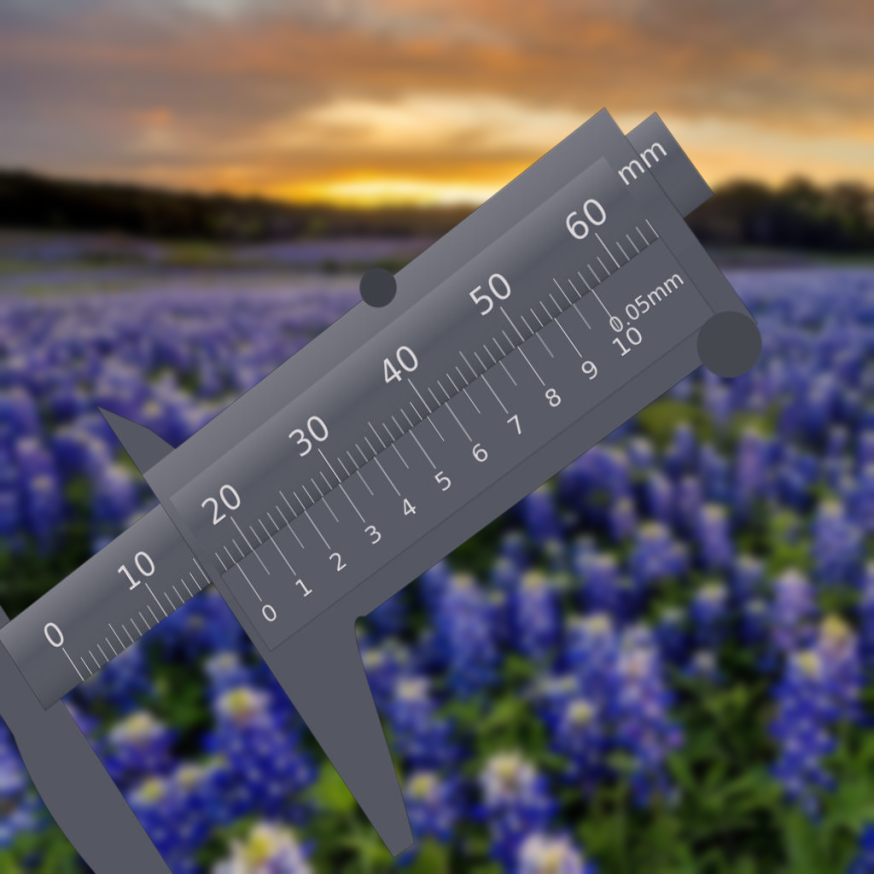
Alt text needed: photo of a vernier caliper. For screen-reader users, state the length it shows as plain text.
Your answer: 18.1 mm
